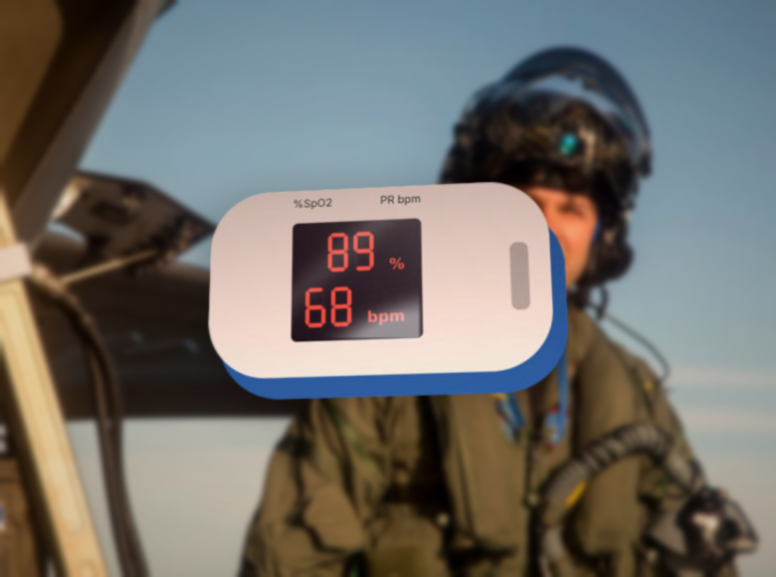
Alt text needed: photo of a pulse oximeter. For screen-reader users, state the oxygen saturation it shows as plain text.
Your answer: 89 %
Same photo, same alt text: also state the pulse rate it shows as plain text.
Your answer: 68 bpm
